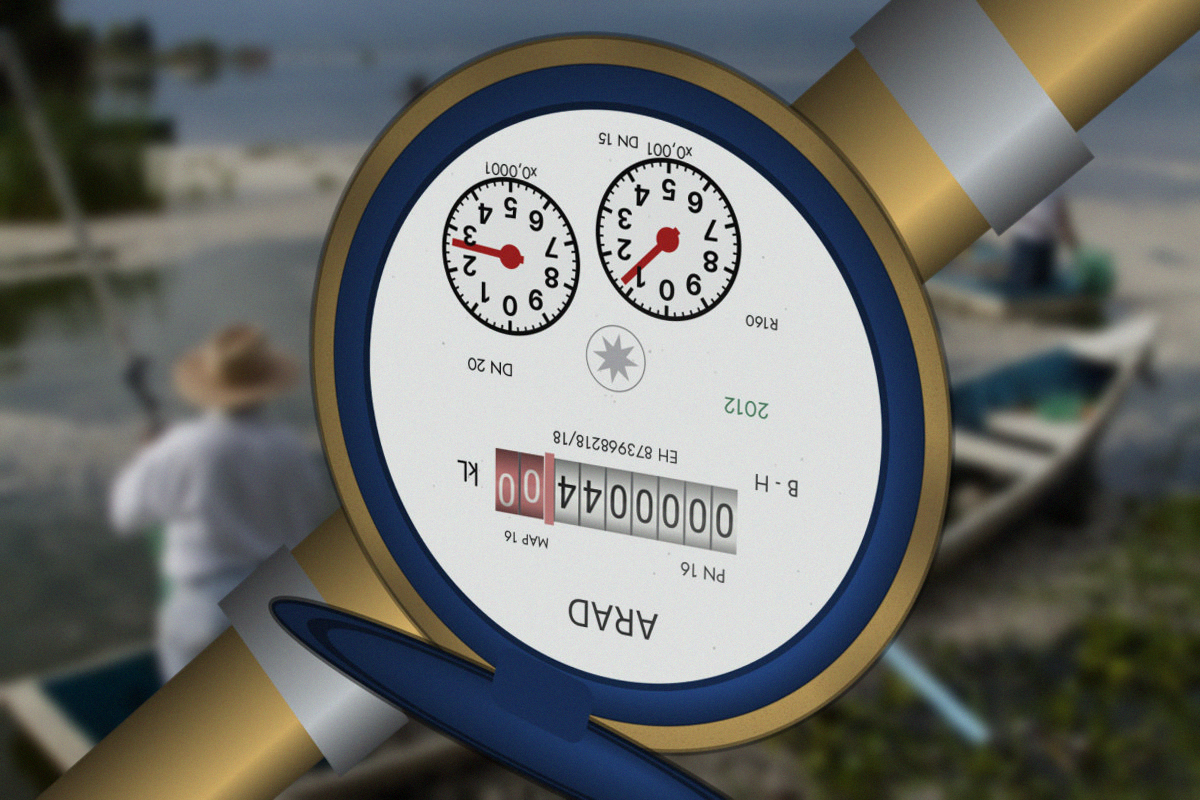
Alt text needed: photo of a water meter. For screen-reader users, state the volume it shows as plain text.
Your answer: 44.0012 kL
